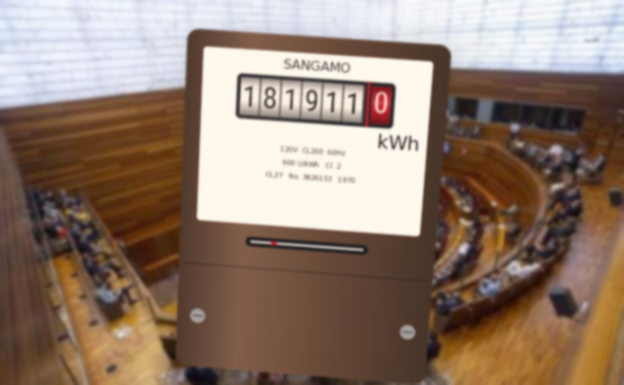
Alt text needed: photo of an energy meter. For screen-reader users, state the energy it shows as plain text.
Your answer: 181911.0 kWh
